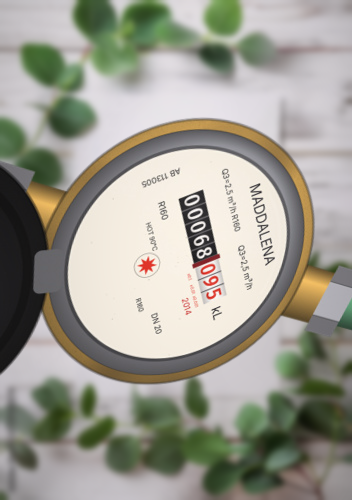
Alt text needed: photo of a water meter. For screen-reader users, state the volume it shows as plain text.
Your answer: 68.095 kL
